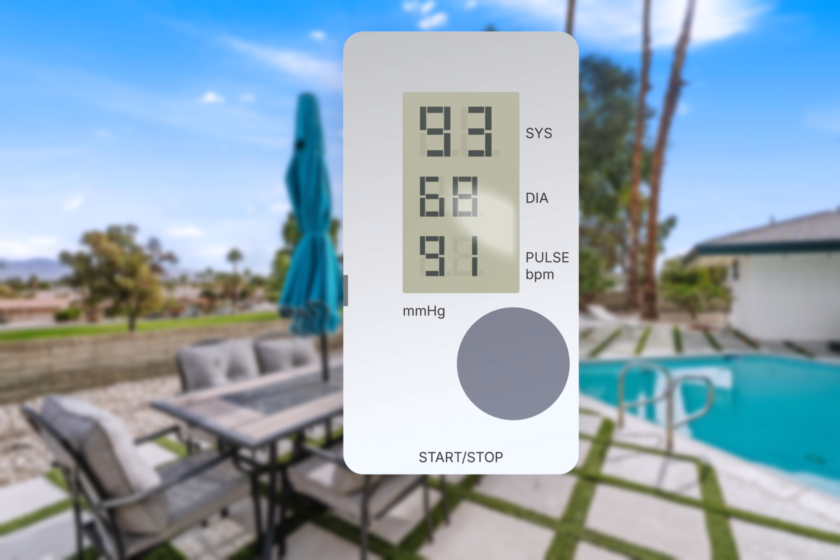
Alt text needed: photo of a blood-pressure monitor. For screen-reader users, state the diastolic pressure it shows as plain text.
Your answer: 68 mmHg
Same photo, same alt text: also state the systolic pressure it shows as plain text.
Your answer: 93 mmHg
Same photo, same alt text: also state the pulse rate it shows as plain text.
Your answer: 91 bpm
